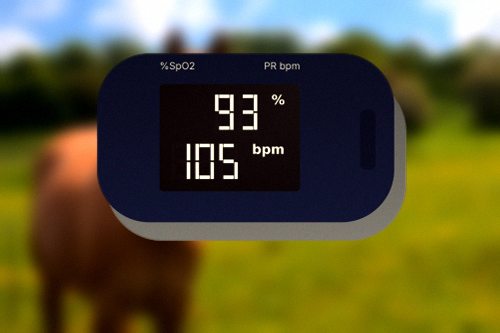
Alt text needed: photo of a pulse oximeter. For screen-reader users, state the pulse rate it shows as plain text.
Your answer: 105 bpm
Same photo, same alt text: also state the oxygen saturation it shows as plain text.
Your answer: 93 %
